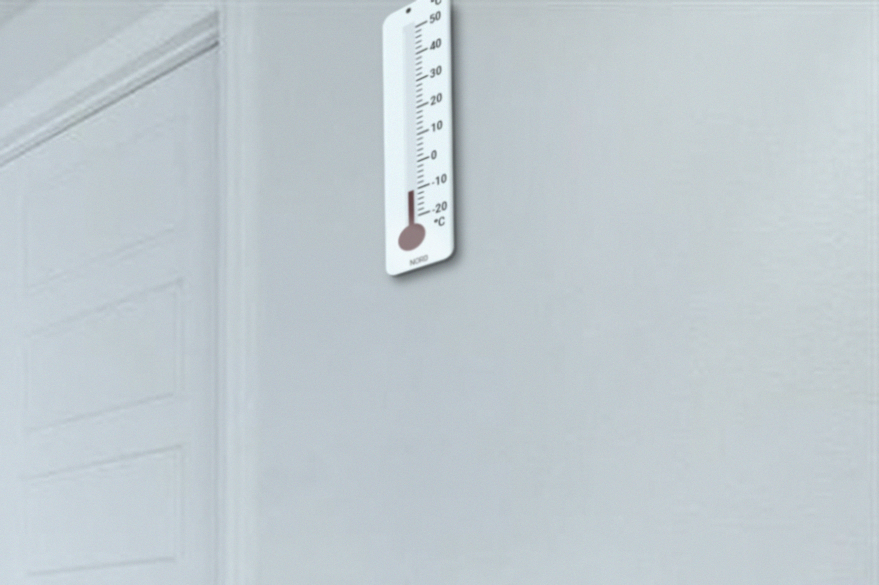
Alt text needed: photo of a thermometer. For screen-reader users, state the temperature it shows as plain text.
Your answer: -10 °C
